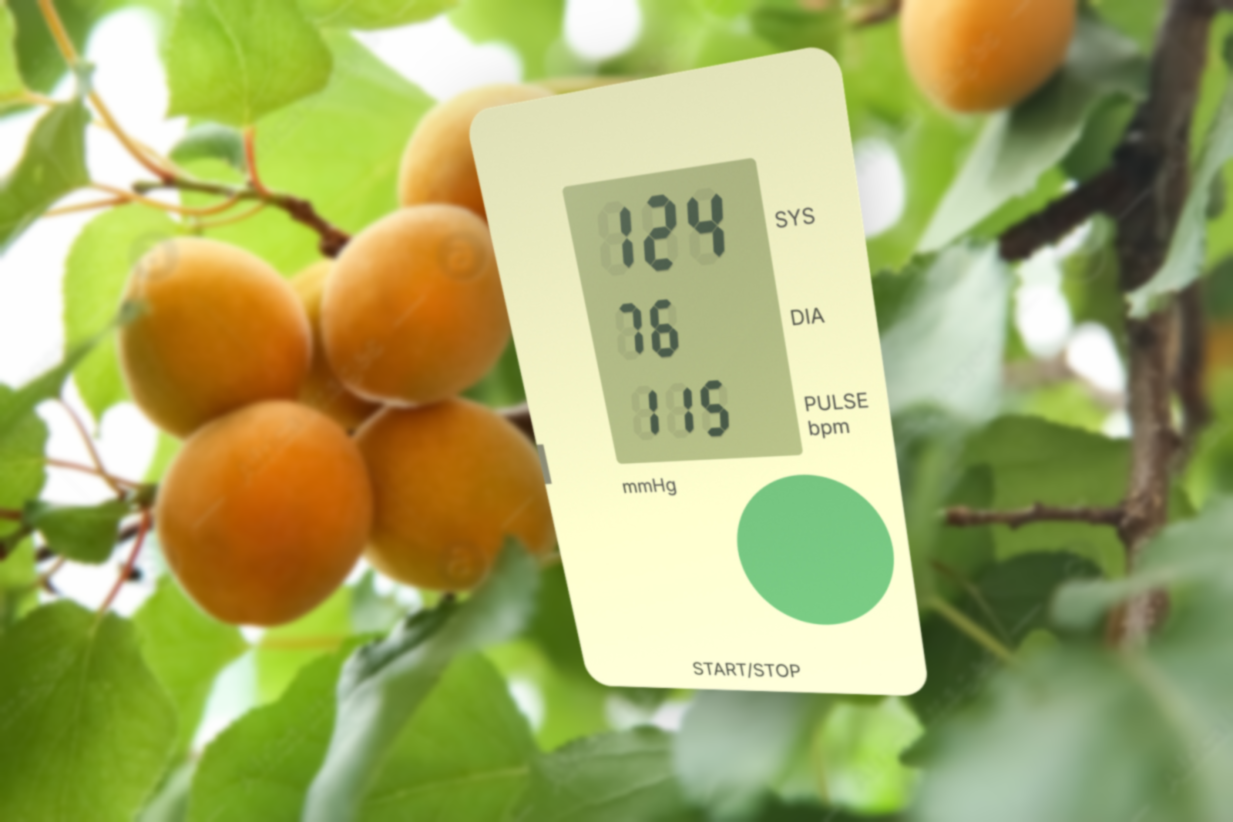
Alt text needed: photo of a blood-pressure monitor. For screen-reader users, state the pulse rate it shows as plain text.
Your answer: 115 bpm
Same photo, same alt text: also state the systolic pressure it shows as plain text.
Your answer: 124 mmHg
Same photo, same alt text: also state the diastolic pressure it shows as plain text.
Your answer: 76 mmHg
